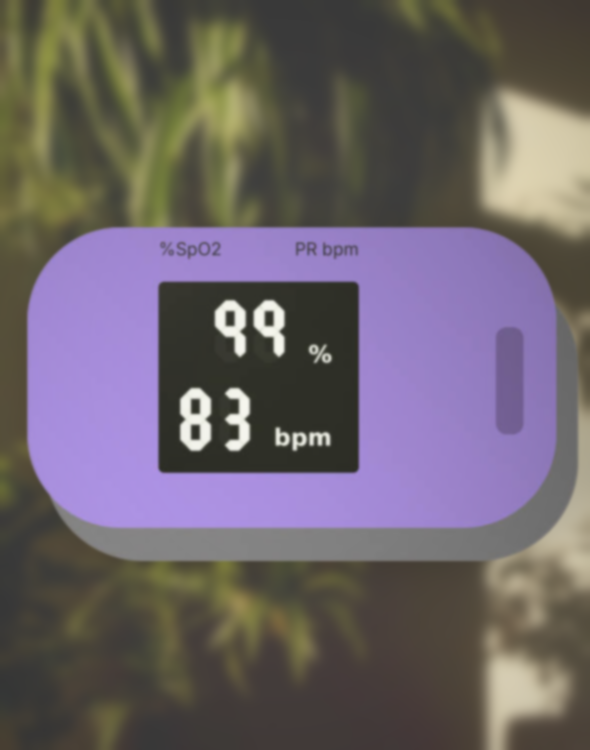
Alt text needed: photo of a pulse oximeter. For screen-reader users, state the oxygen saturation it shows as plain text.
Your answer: 99 %
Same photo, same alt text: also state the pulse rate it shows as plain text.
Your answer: 83 bpm
